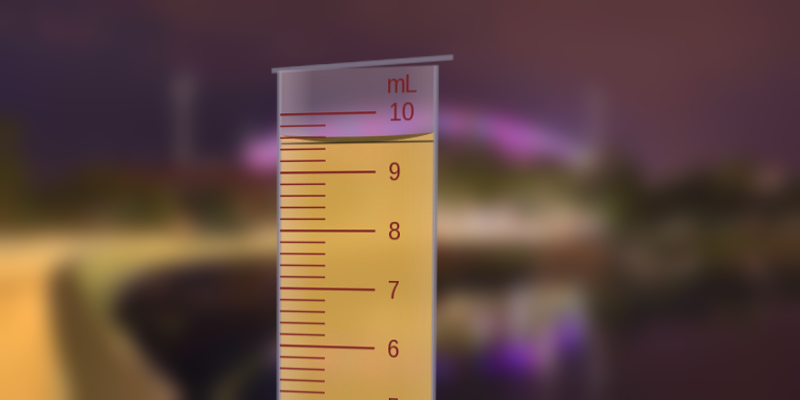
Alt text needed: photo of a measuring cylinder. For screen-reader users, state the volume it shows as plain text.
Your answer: 9.5 mL
